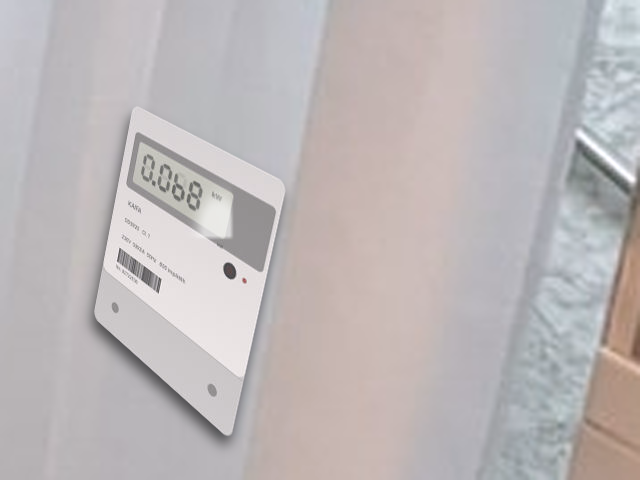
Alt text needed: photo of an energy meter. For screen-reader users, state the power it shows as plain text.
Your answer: 0.068 kW
